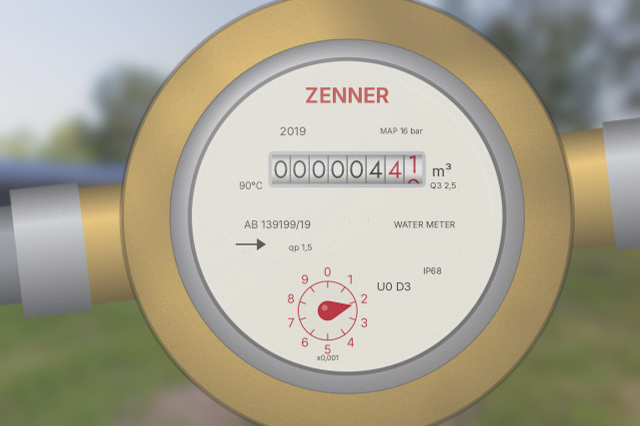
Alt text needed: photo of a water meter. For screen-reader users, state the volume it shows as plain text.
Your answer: 4.412 m³
